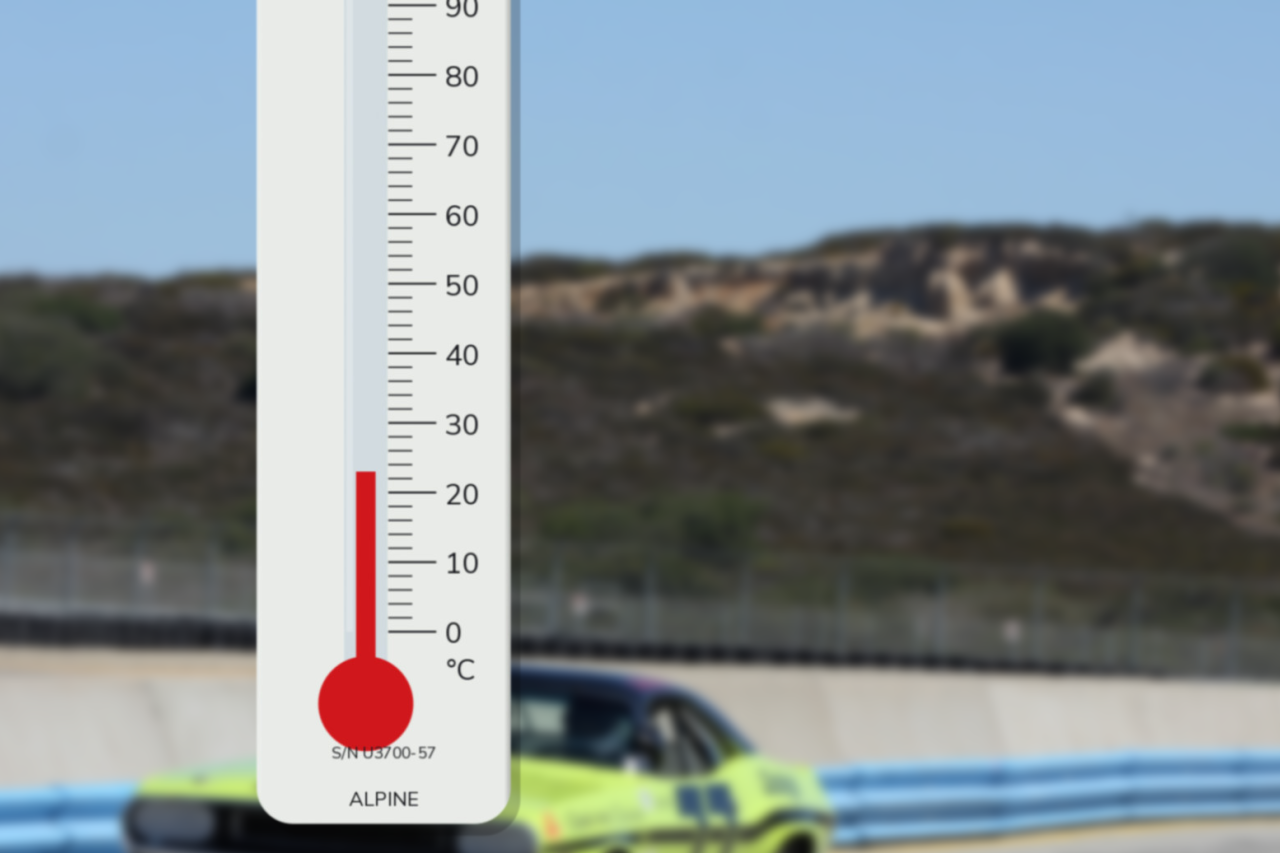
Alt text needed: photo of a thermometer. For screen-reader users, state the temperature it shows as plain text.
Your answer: 23 °C
